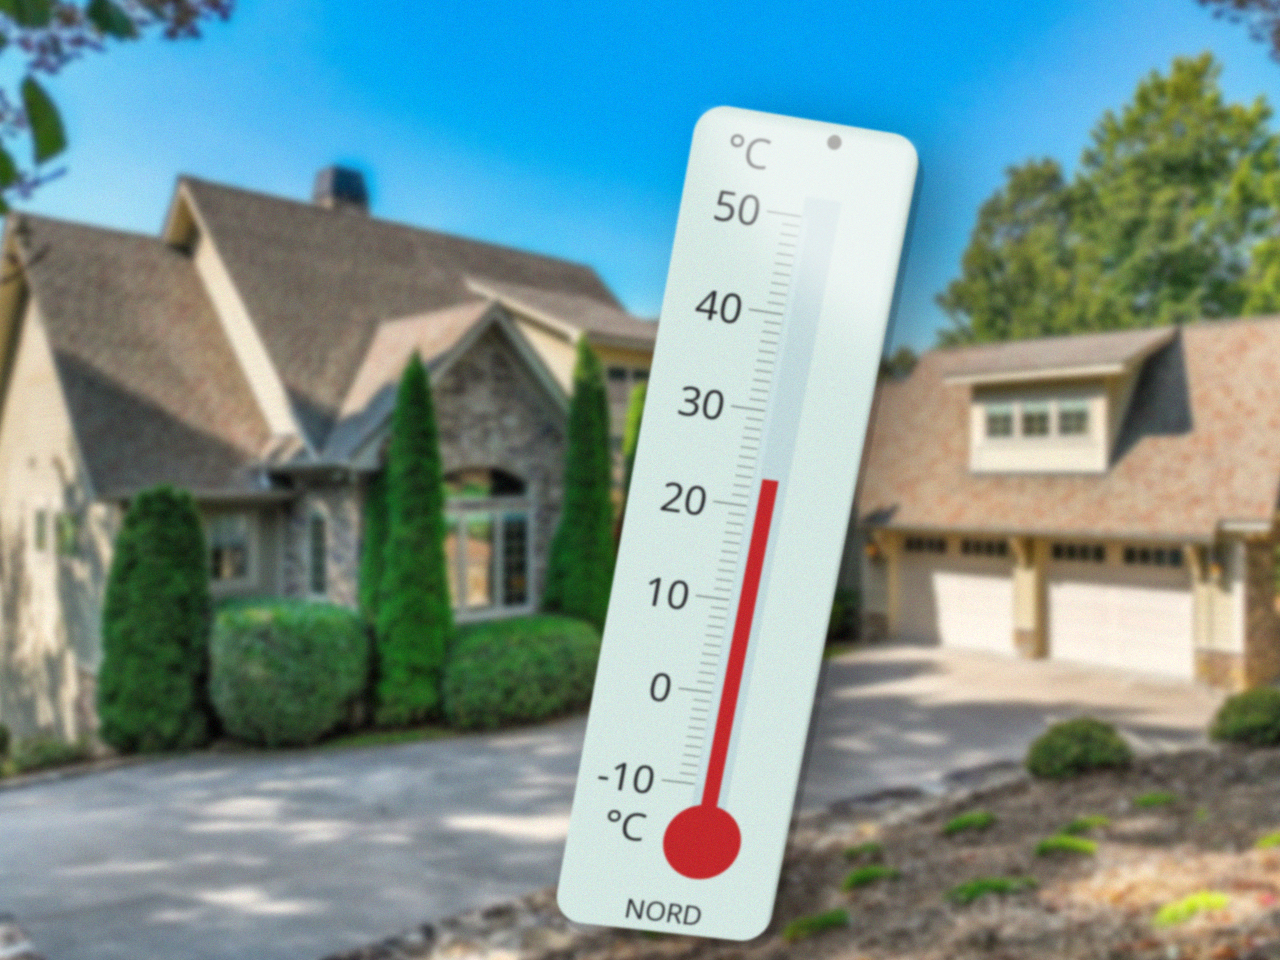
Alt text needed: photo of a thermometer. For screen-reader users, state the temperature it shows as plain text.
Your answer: 23 °C
